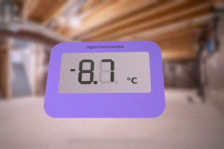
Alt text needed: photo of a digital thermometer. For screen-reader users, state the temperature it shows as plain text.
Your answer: -8.7 °C
